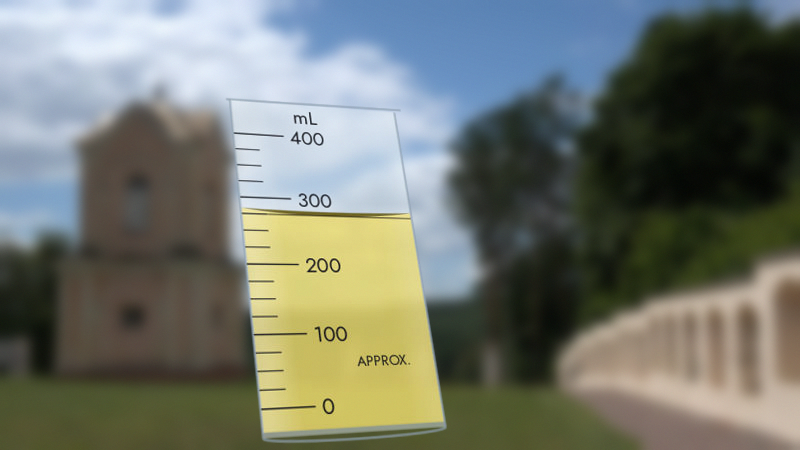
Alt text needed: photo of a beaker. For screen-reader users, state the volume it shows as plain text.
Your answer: 275 mL
